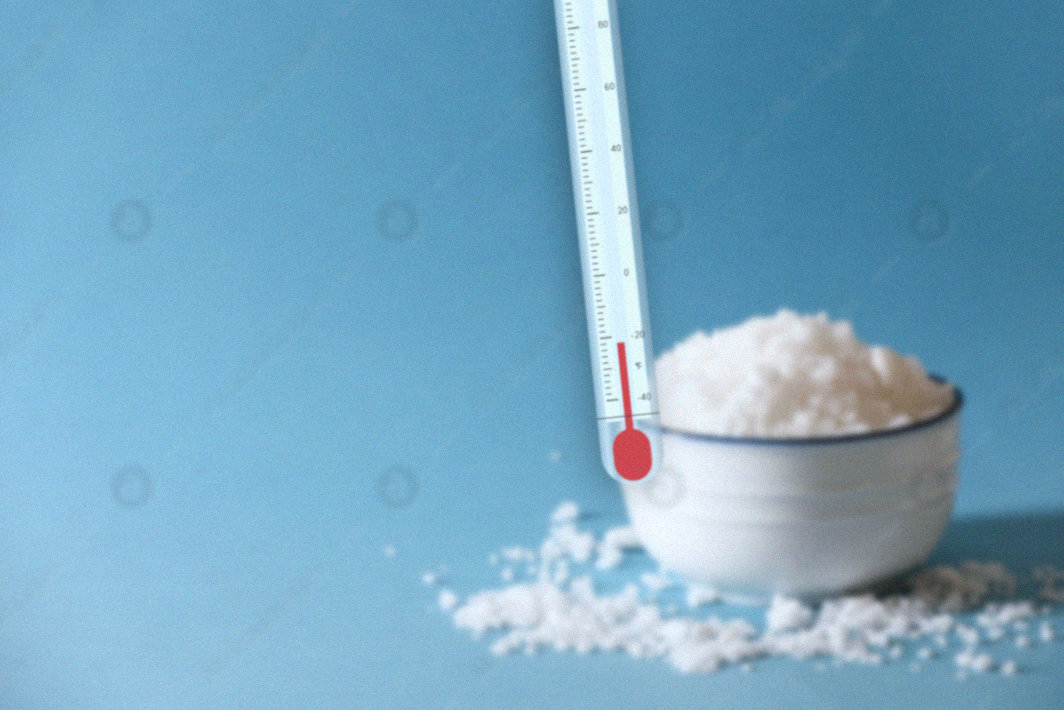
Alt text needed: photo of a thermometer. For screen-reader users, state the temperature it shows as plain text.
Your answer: -22 °F
